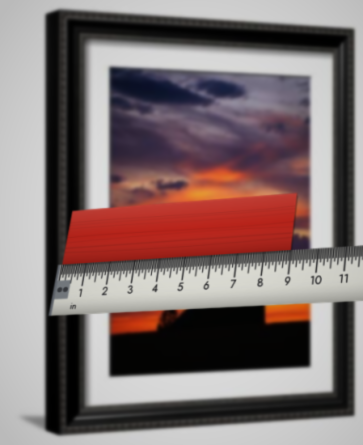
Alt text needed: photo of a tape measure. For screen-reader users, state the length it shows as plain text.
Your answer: 9 in
